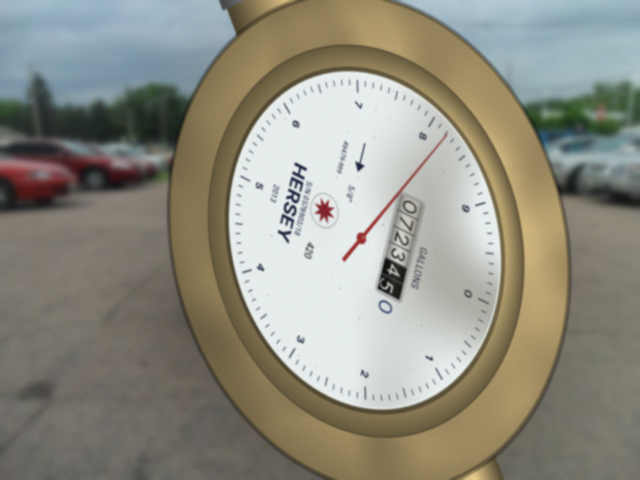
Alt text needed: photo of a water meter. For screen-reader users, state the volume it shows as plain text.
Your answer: 723448.2 gal
